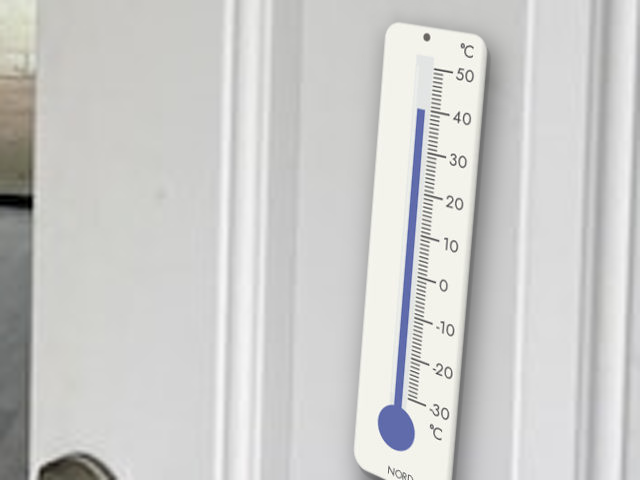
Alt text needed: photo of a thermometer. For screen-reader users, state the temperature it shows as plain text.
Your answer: 40 °C
